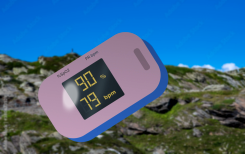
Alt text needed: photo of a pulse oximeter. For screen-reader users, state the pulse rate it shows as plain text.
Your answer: 79 bpm
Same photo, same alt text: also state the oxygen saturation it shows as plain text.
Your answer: 90 %
